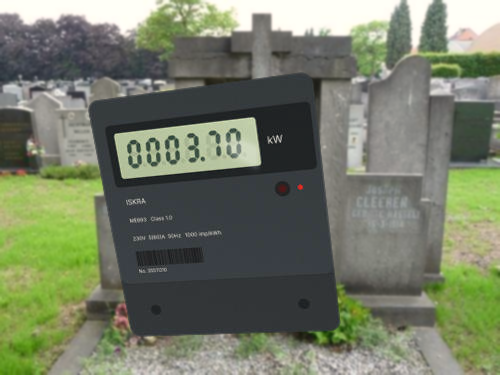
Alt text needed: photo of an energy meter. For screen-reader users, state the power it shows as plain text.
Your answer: 3.70 kW
